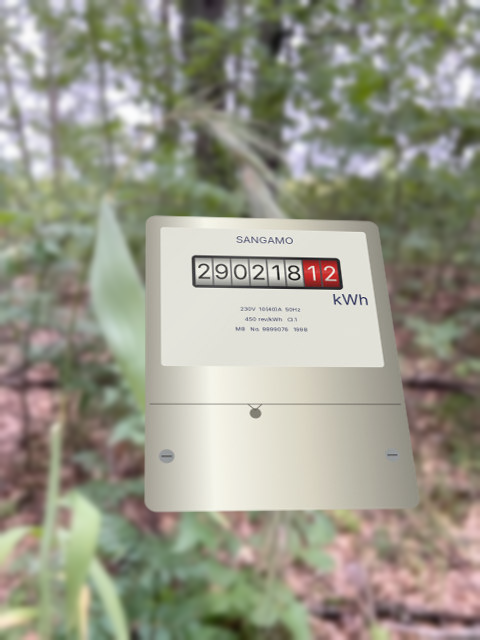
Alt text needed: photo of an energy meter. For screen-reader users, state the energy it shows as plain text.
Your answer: 290218.12 kWh
